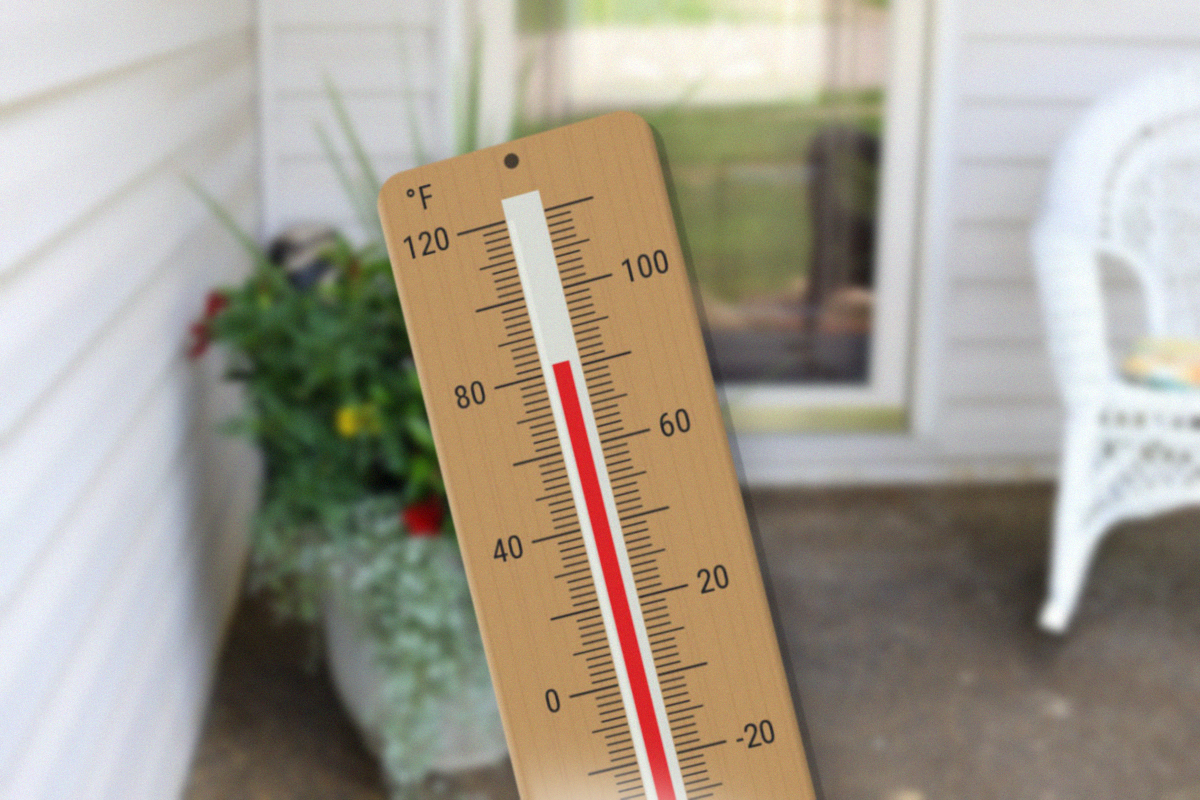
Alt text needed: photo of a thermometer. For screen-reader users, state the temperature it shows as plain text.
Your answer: 82 °F
